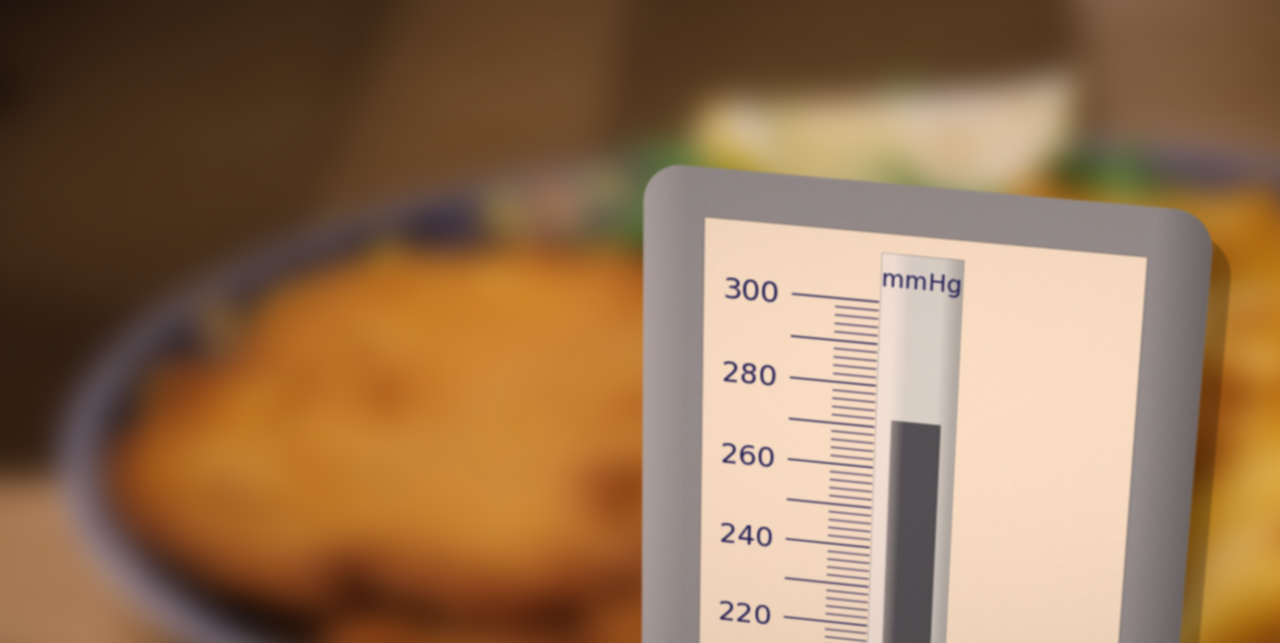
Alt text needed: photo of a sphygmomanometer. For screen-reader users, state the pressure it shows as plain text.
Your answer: 272 mmHg
